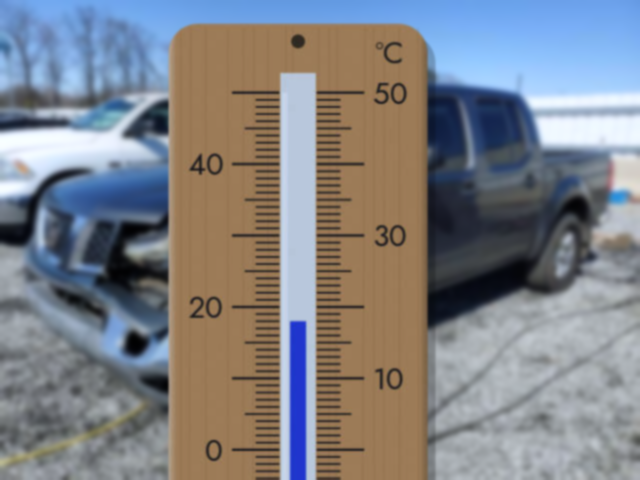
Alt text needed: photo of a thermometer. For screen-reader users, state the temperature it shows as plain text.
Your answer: 18 °C
